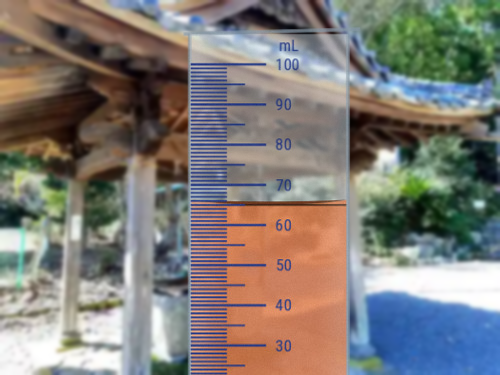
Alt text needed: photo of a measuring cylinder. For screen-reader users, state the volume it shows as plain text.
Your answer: 65 mL
